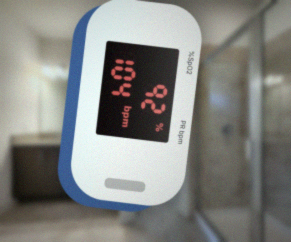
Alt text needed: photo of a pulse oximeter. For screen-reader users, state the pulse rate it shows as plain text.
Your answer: 104 bpm
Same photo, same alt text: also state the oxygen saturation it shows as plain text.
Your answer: 92 %
